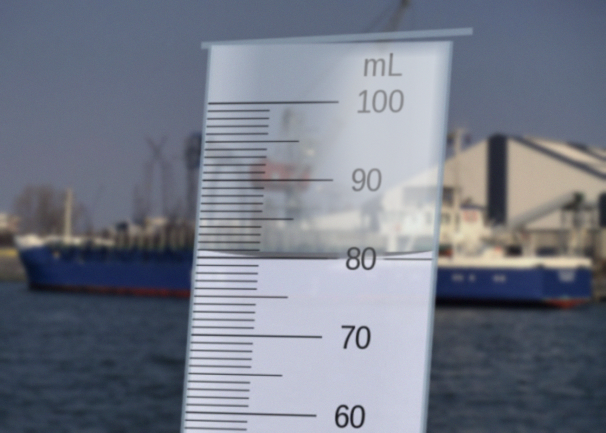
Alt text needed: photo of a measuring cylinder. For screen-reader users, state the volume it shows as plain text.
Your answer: 80 mL
